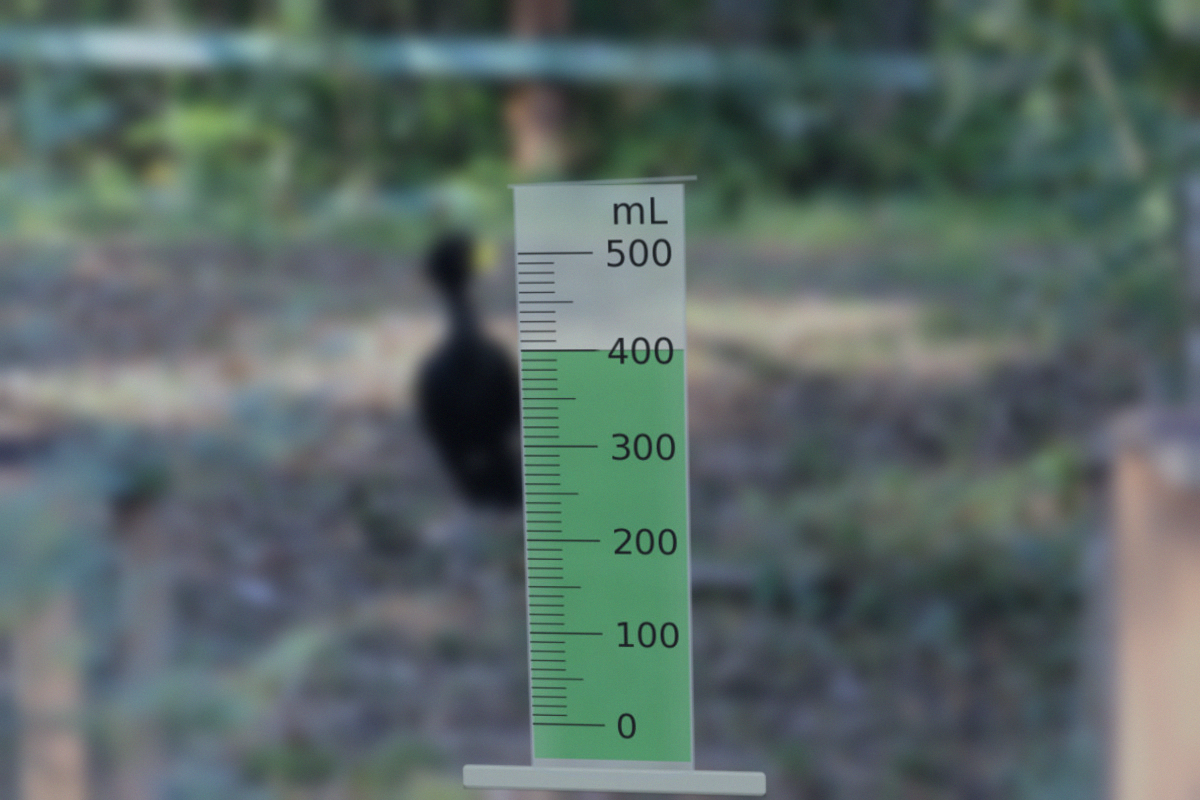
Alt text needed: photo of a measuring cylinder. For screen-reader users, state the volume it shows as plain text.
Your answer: 400 mL
